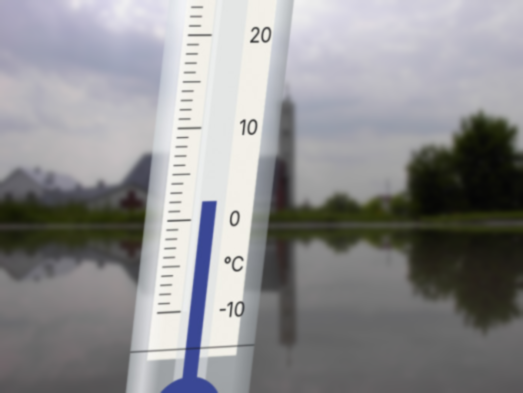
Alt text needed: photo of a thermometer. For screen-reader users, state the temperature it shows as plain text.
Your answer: 2 °C
